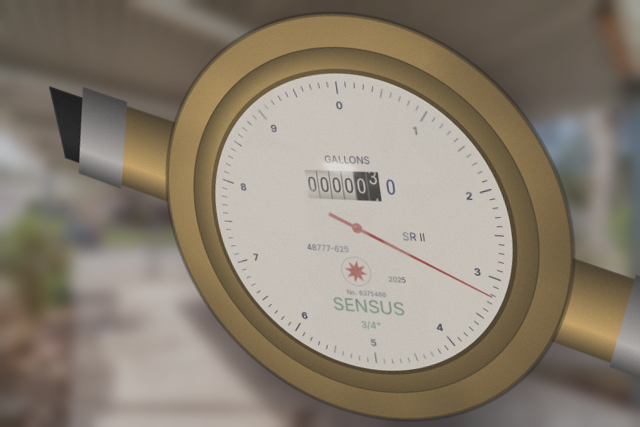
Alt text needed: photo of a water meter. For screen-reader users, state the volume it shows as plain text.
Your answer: 33.2 gal
